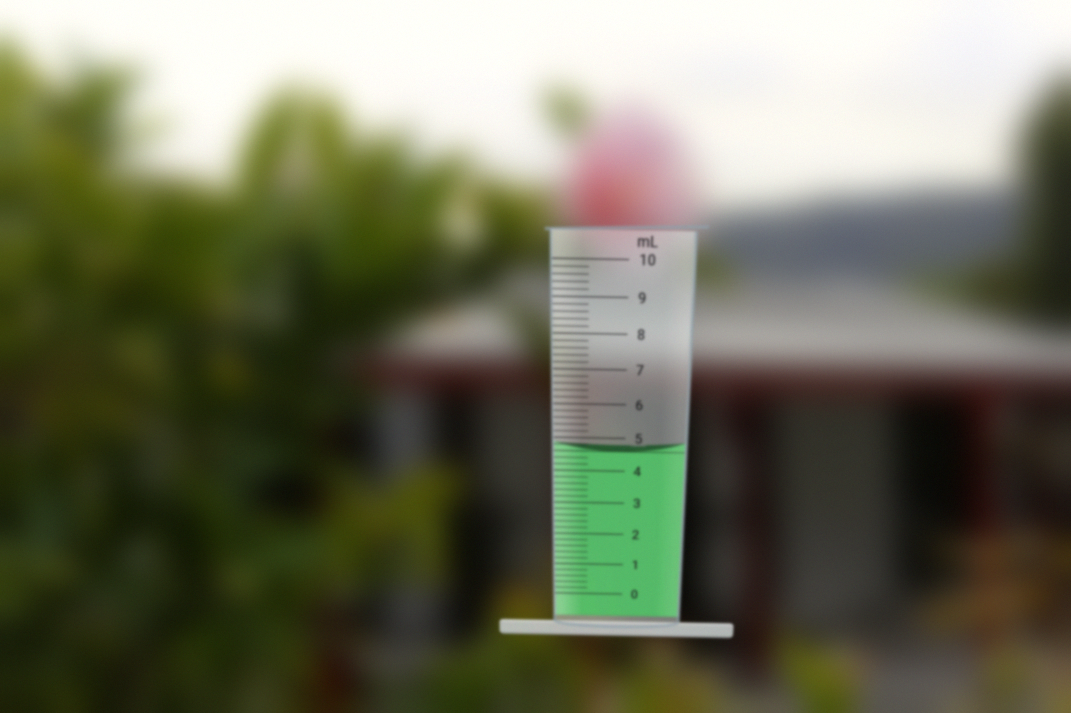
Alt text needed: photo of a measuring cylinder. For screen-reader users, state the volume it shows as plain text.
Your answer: 4.6 mL
